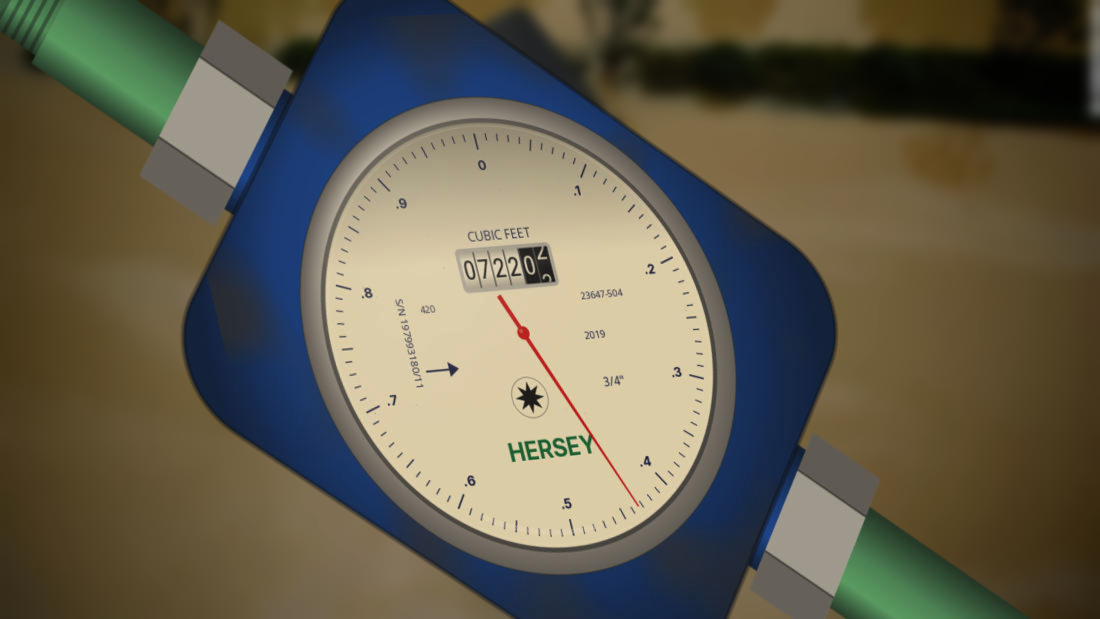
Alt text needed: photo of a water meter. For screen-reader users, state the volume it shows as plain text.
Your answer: 72202.43 ft³
